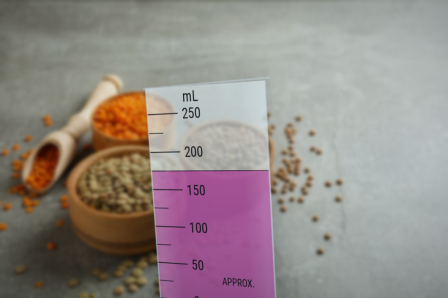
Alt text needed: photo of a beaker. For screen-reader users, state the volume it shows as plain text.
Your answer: 175 mL
